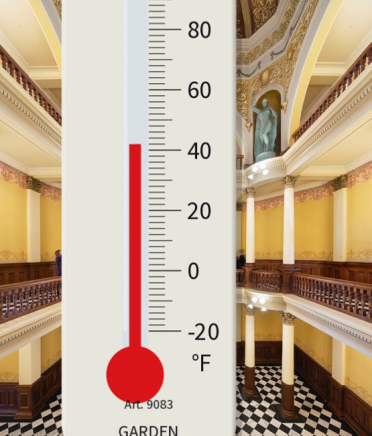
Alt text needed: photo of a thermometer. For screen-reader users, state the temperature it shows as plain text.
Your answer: 42 °F
